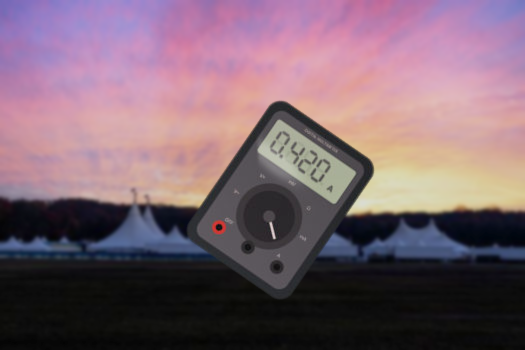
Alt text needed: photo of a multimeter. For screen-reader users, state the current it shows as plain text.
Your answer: 0.420 A
